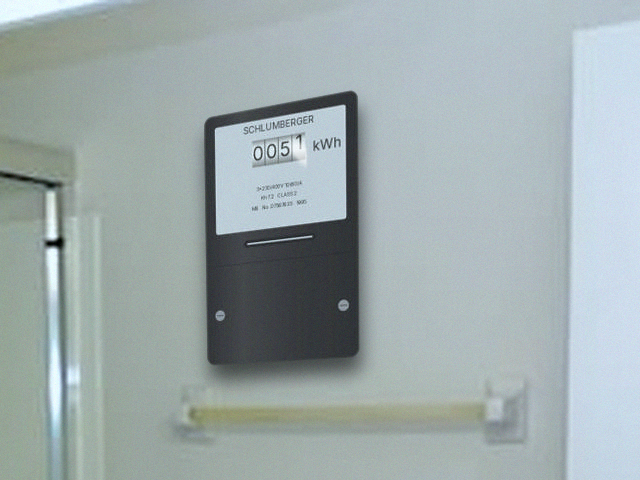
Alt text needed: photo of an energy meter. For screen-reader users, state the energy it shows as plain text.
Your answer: 51 kWh
